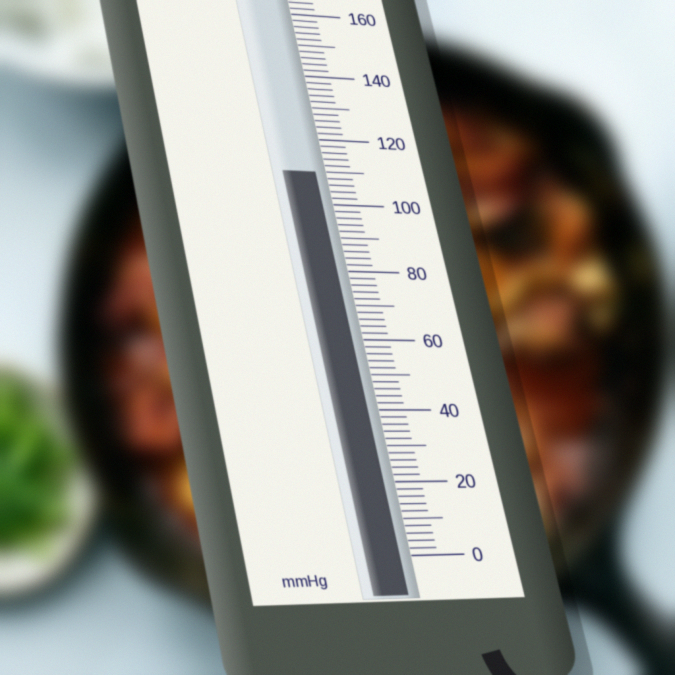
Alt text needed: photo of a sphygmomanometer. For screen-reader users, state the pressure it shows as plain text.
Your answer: 110 mmHg
